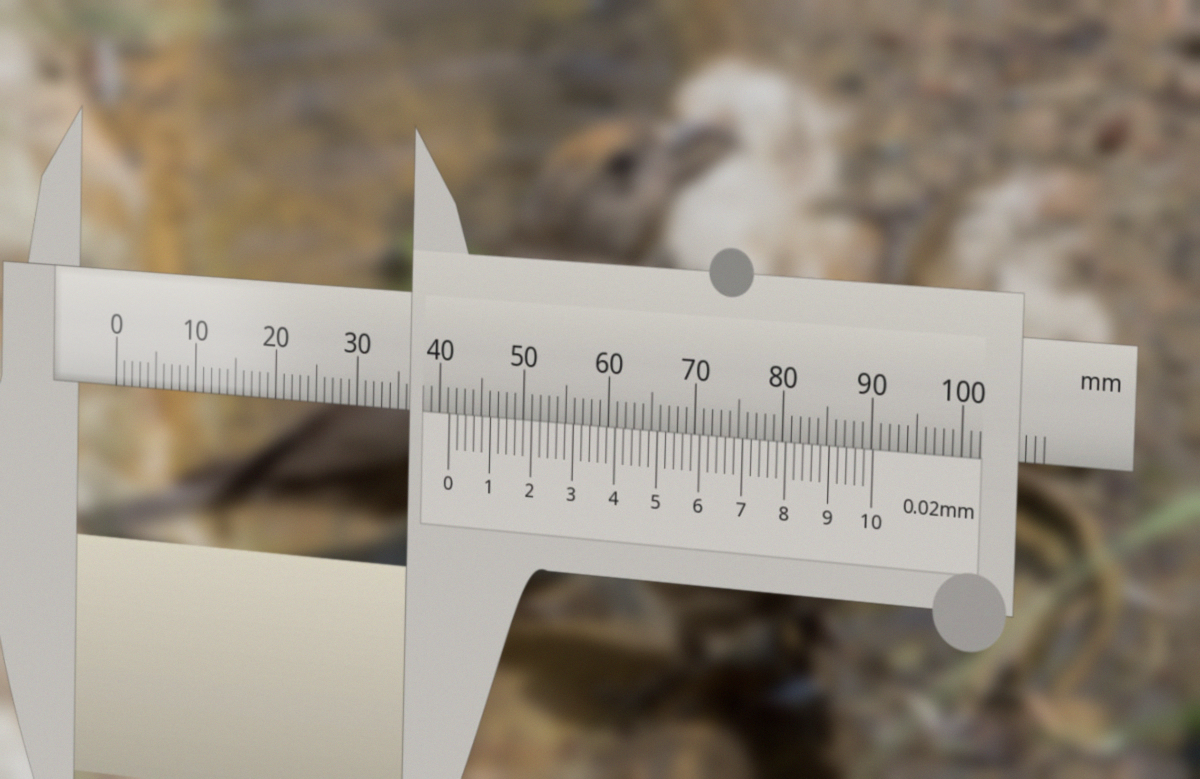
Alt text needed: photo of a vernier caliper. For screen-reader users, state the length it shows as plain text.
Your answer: 41.2 mm
